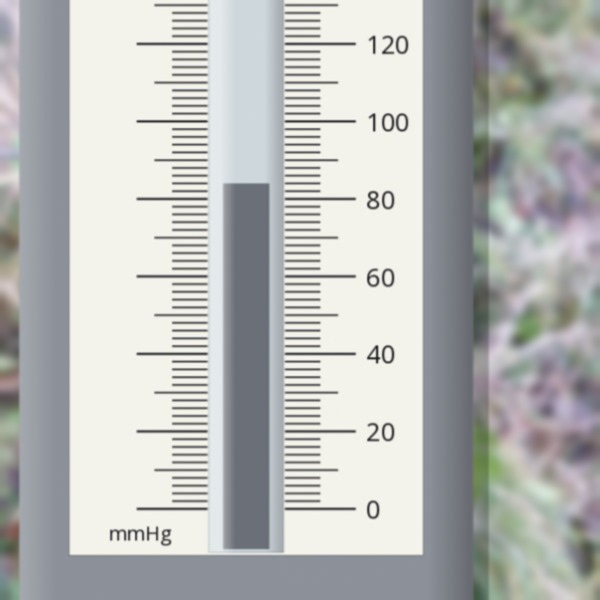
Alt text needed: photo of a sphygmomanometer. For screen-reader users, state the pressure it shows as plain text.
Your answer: 84 mmHg
